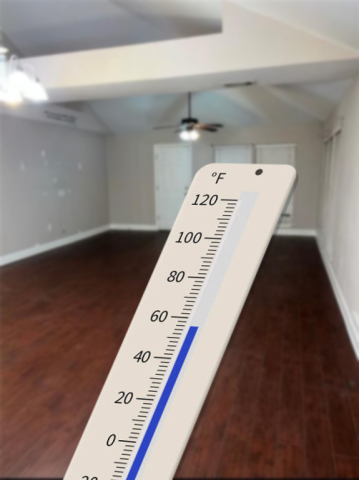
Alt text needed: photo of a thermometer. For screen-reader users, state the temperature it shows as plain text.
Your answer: 56 °F
